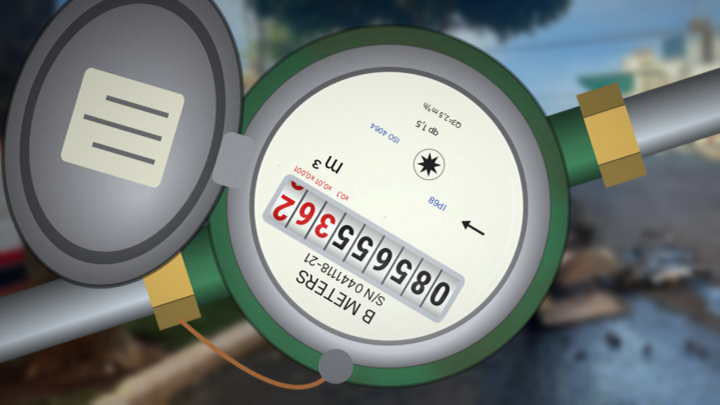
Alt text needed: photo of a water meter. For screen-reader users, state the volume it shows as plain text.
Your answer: 85655.362 m³
